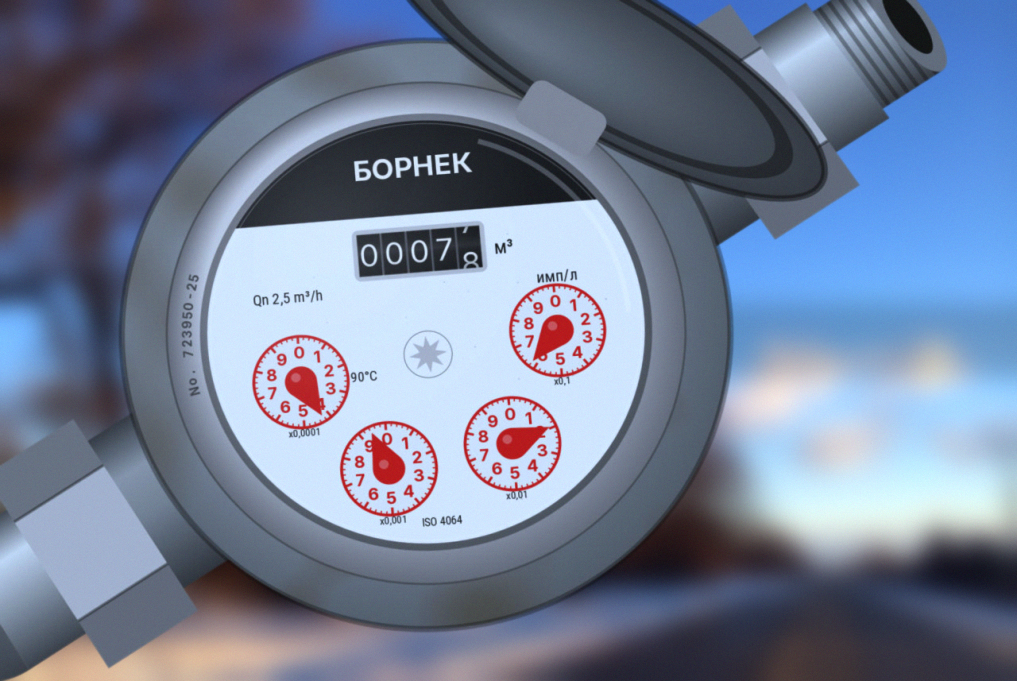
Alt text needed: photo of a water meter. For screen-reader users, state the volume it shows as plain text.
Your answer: 77.6194 m³
